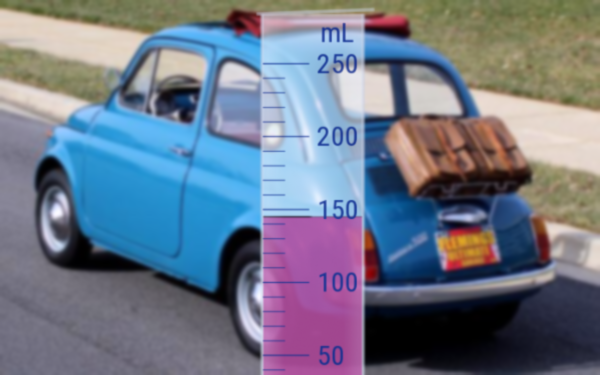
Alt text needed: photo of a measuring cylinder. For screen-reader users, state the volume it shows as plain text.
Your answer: 145 mL
